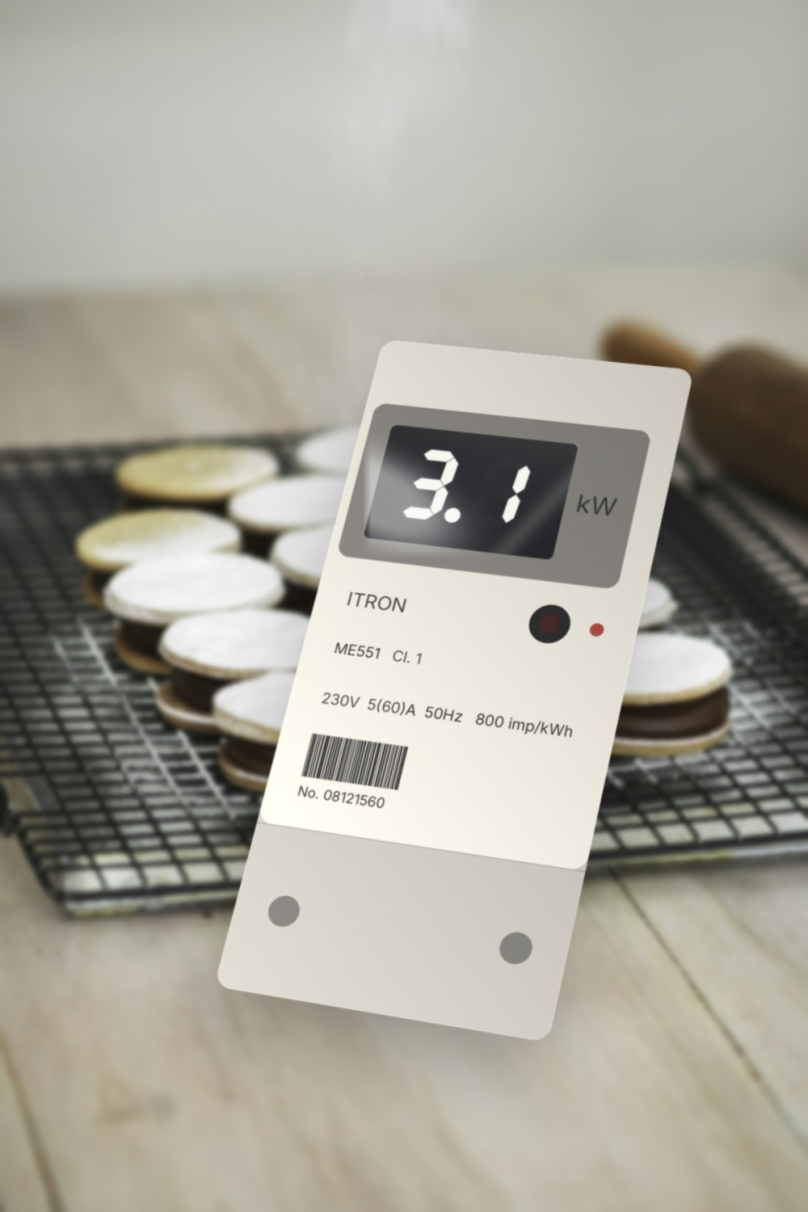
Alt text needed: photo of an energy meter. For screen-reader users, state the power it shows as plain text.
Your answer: 3.1 kW
